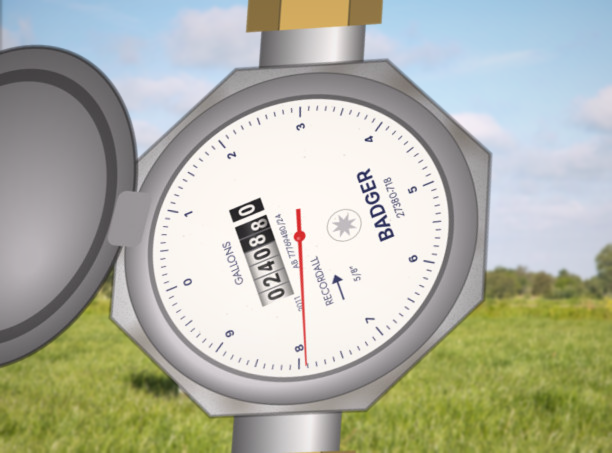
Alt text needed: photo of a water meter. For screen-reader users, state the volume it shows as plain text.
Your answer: 240877.9 gal
